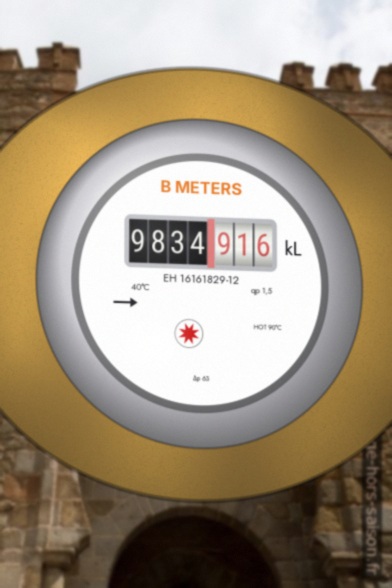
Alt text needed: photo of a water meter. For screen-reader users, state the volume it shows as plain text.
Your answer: 9834.916 kL
